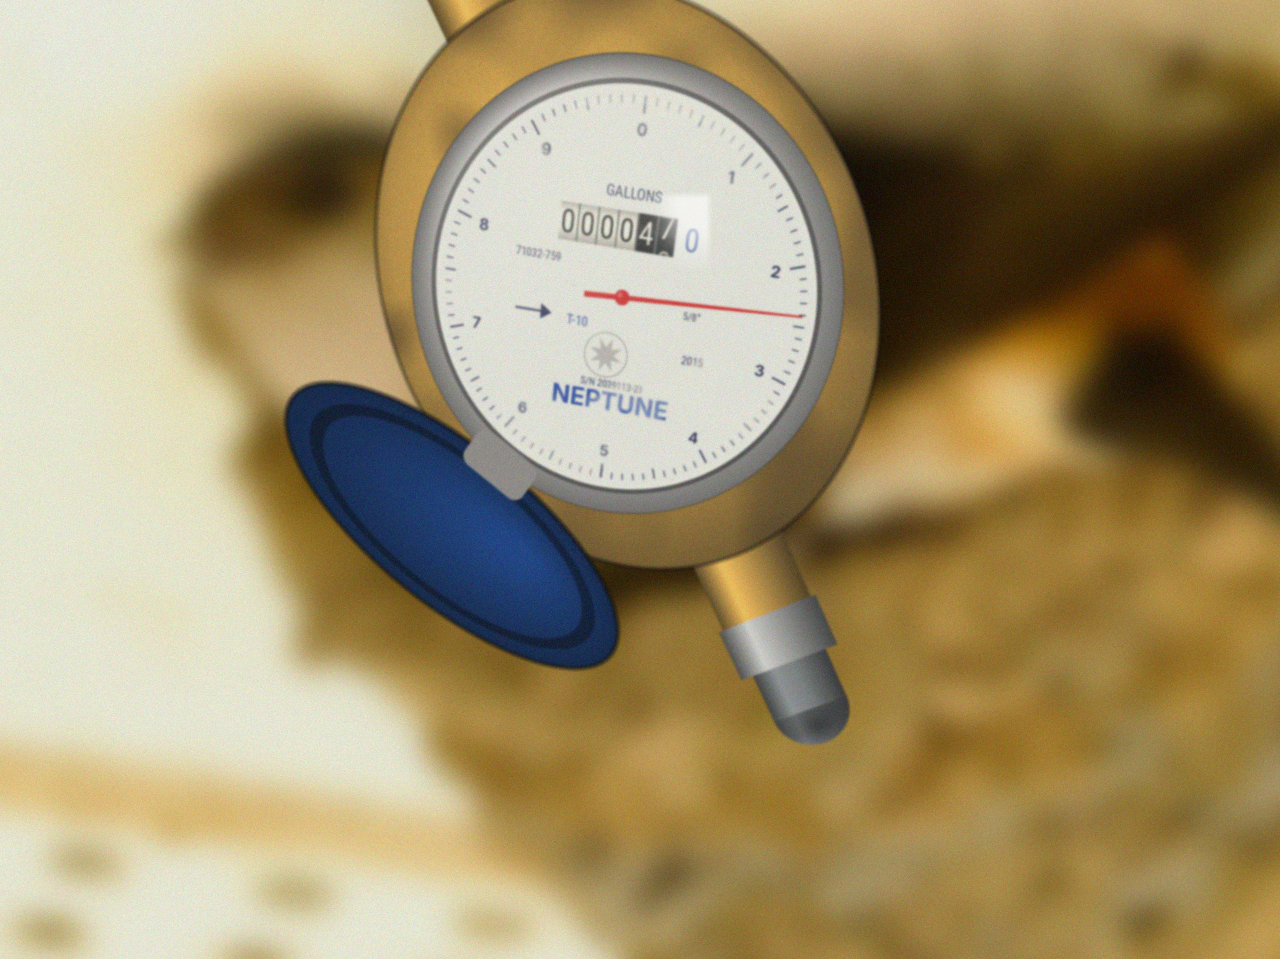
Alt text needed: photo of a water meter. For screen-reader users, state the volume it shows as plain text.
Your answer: 472.4 gal
